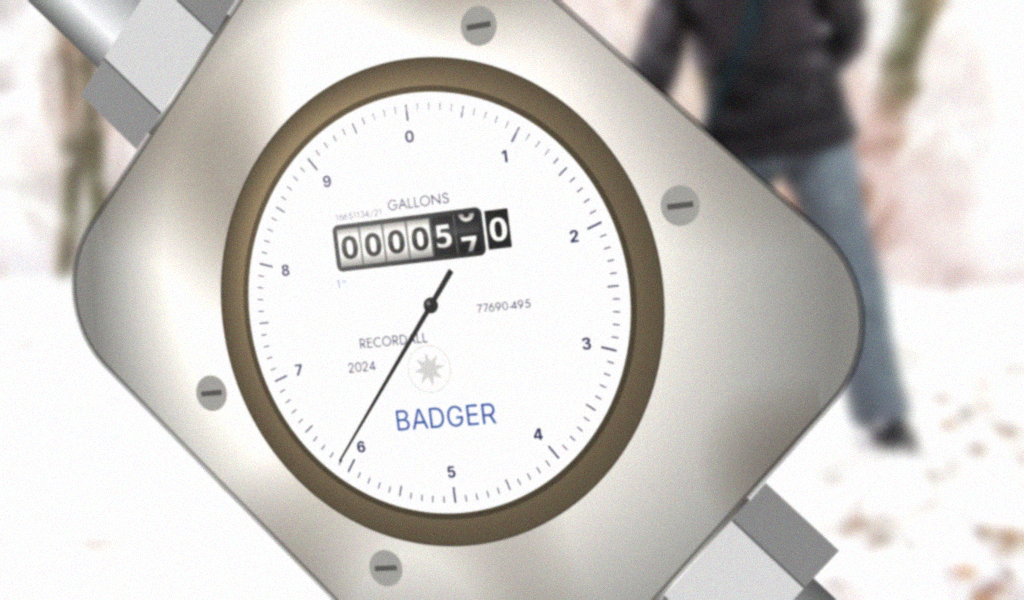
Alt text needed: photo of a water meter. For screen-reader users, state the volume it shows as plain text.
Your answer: 566.1 gal
